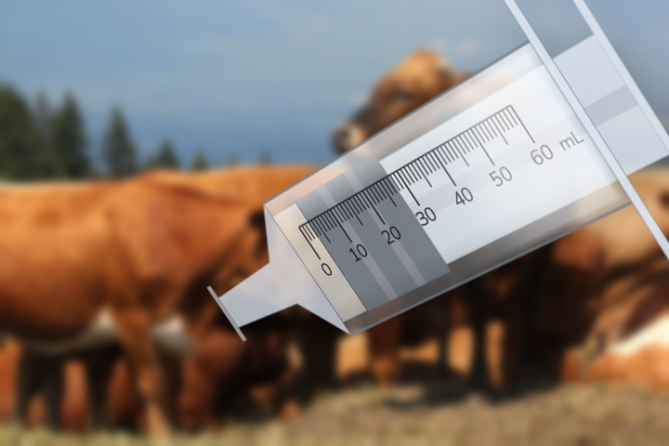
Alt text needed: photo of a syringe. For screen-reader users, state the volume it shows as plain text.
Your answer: 3 mL
